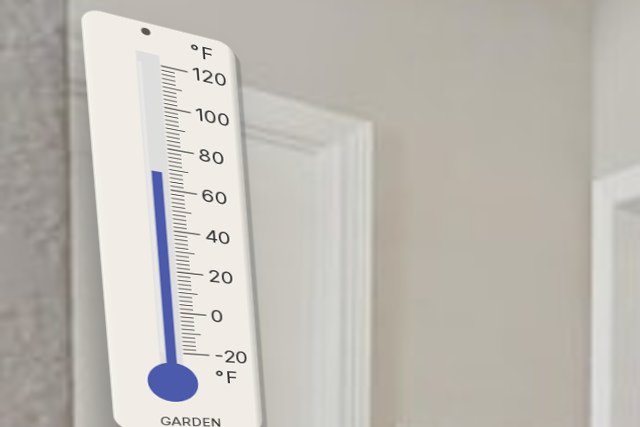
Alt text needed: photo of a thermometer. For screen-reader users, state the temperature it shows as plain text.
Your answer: 68 °F
